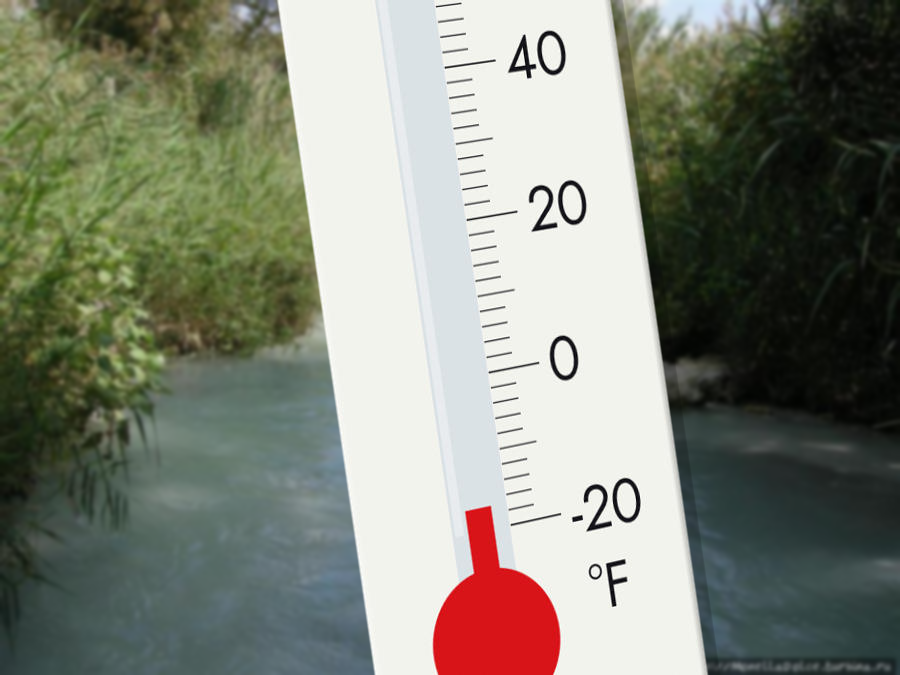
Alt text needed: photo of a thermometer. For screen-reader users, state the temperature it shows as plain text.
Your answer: -17 °F
